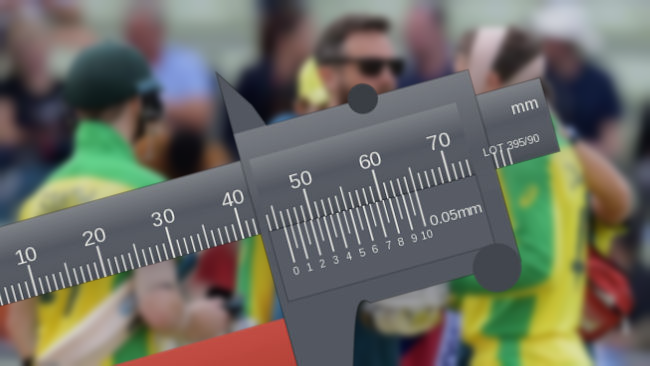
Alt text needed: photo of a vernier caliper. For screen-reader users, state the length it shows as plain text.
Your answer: 46.0 mm
